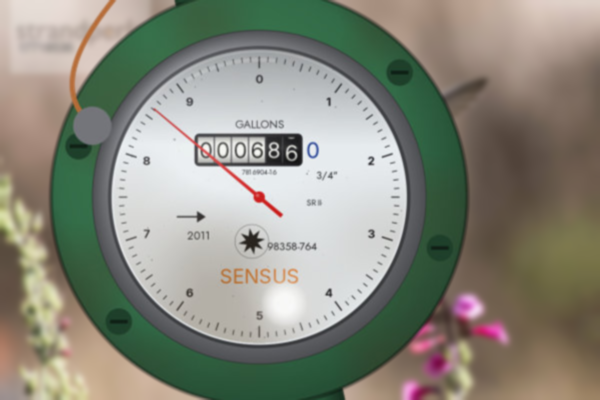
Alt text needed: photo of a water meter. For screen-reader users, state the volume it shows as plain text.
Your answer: 6858.6 gal
